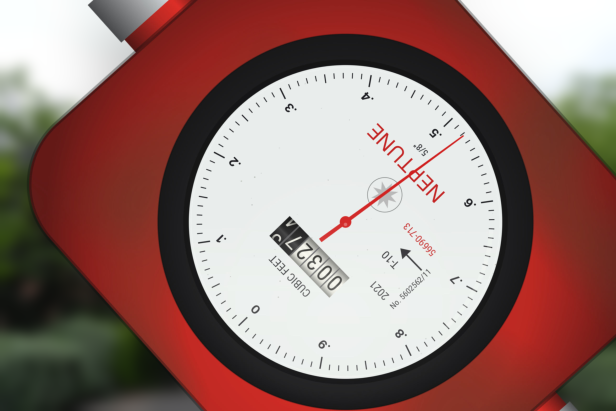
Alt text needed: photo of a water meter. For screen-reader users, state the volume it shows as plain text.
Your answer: 3273.52 ft³
